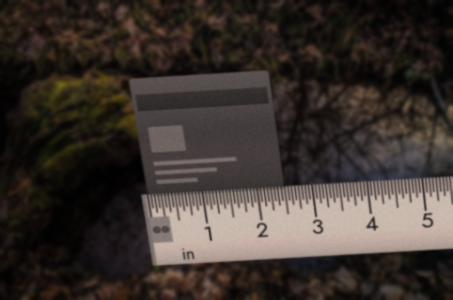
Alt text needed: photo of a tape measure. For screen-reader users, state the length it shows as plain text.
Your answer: 2.5 in
